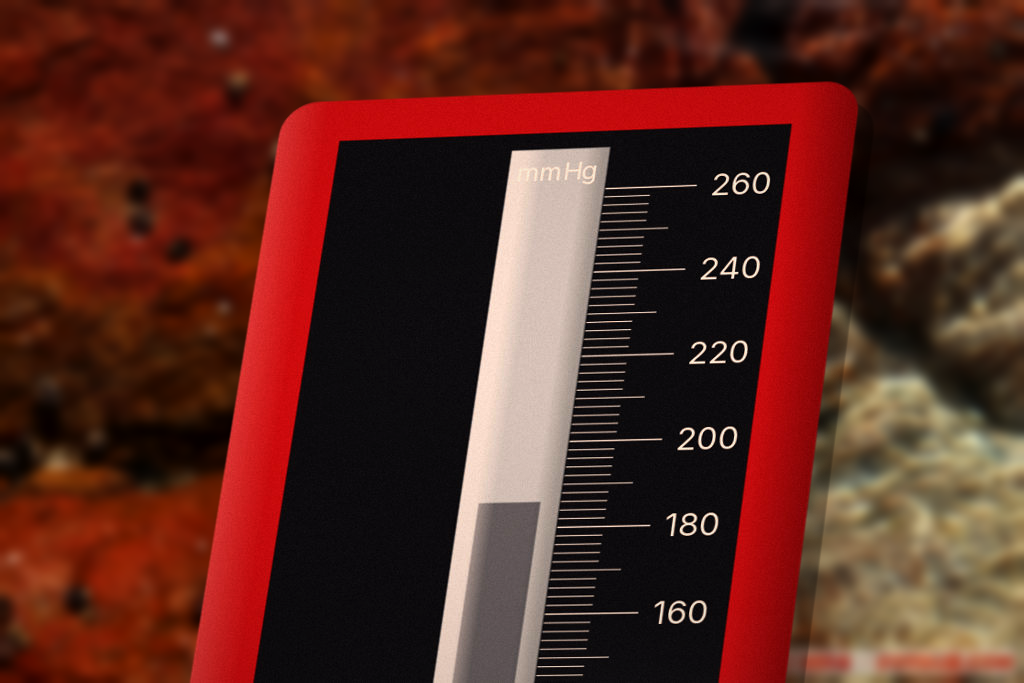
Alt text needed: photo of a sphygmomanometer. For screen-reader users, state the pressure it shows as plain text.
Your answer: 186 mmHg
